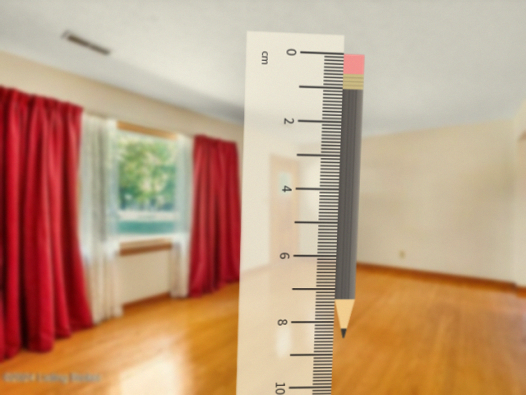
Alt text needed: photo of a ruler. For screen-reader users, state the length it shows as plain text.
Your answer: 8.5 cm
